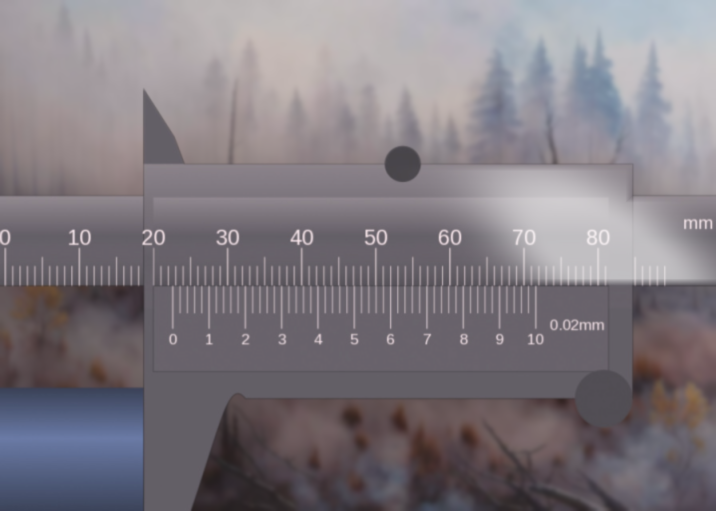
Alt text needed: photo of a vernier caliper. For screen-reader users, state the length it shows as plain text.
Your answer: 22.6 mm
